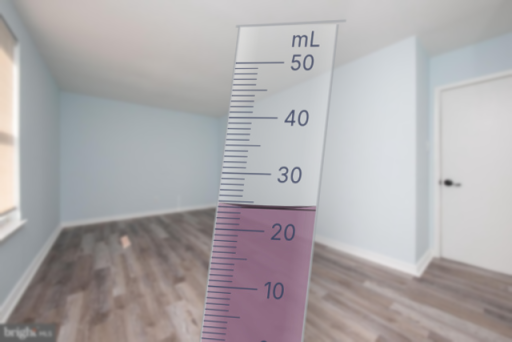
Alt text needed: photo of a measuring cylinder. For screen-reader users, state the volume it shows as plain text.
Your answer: 24 mL
